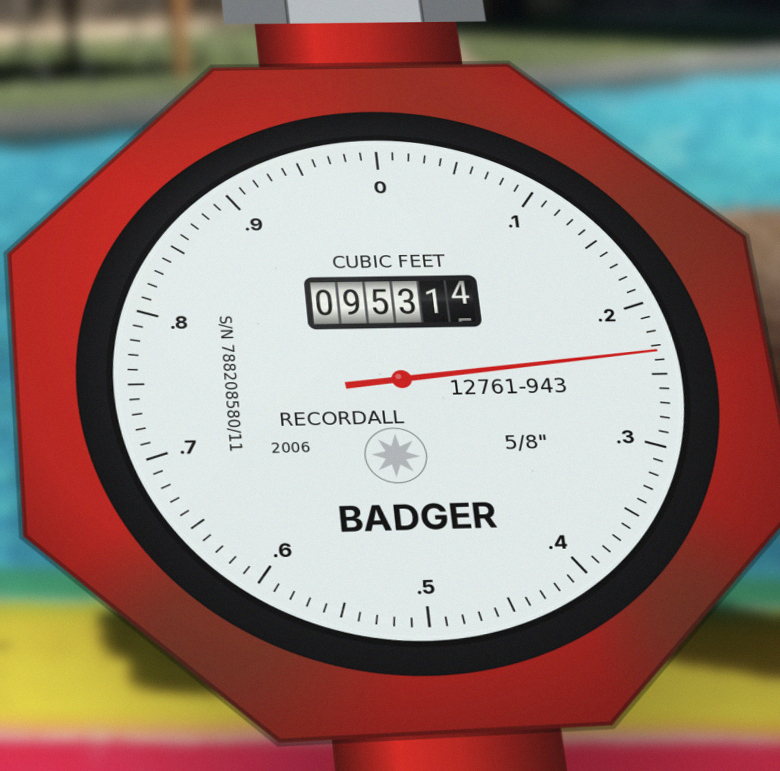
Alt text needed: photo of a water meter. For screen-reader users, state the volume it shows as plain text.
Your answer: 95314.23 ft³
